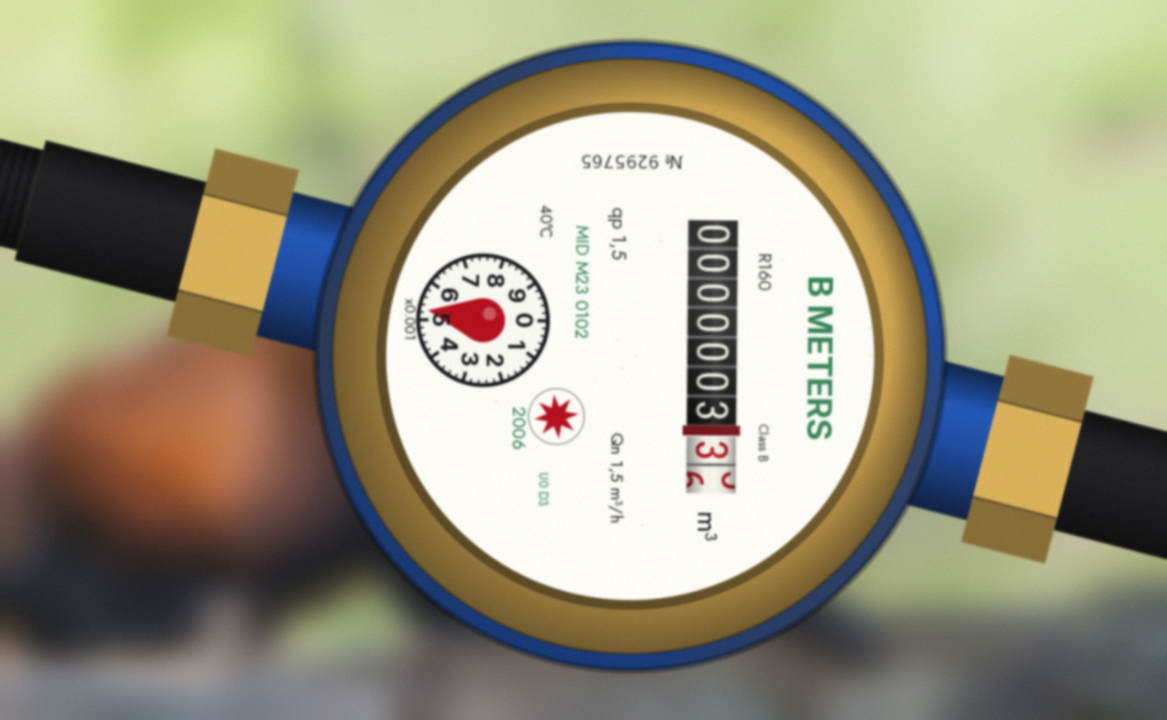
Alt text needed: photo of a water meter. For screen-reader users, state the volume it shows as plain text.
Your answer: 3.355 m³
